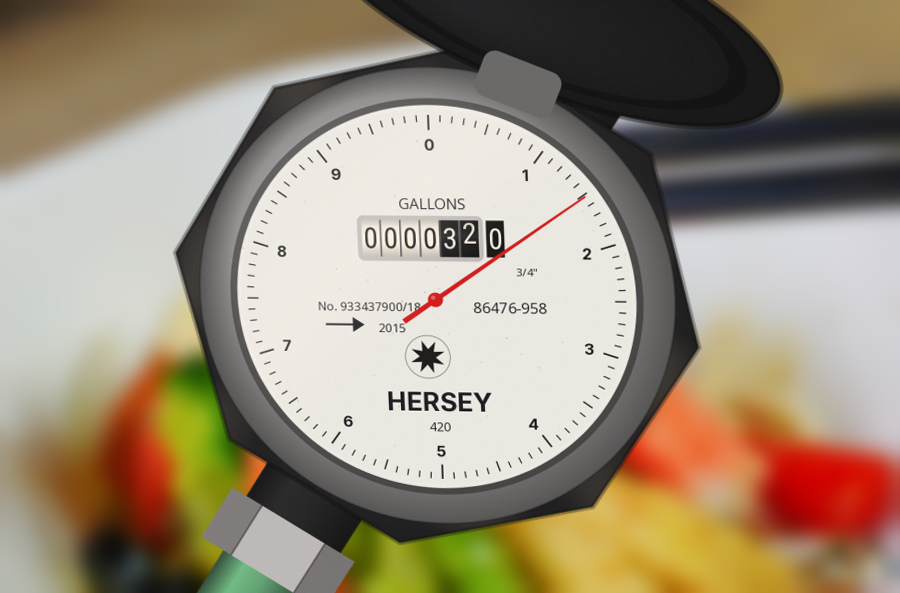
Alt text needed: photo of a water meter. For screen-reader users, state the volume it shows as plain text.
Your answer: 321.5 gal
